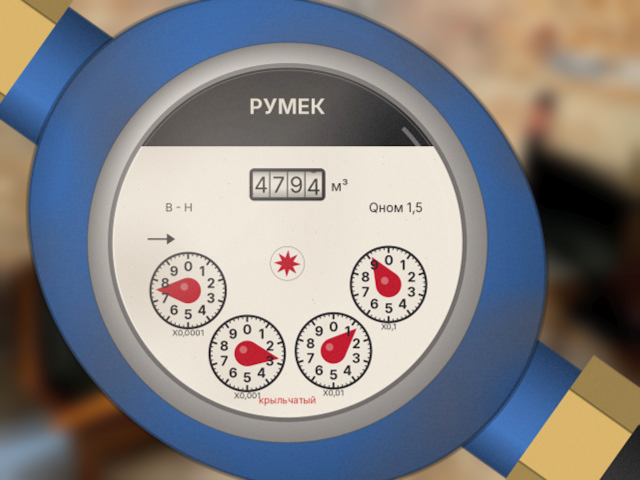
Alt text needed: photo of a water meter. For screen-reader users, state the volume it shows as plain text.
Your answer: 4793.9127 m³
